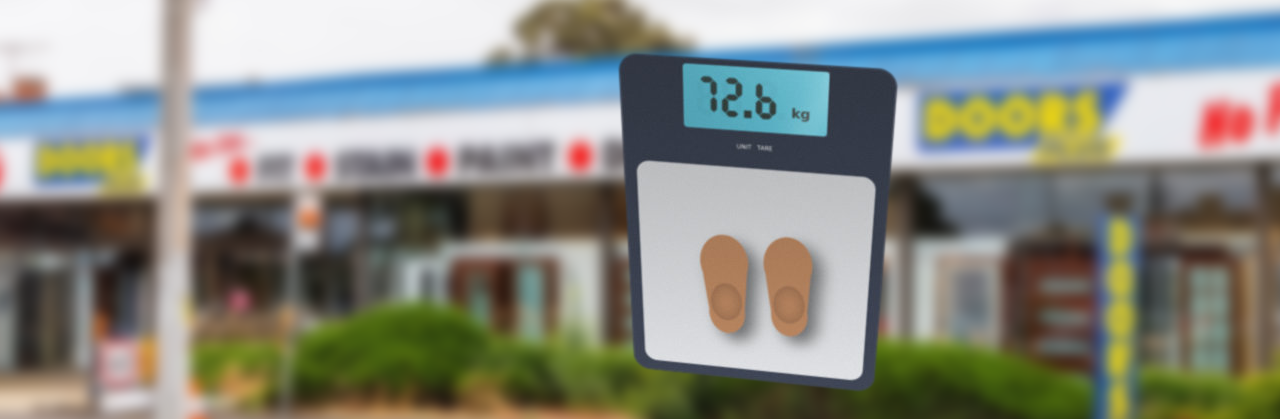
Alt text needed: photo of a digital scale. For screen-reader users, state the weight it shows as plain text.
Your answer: 72.6 kg
